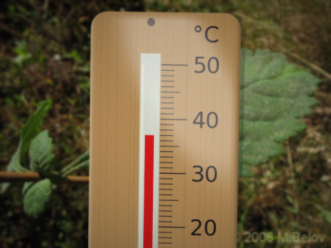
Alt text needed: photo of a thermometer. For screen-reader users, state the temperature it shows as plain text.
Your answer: 37 °C
